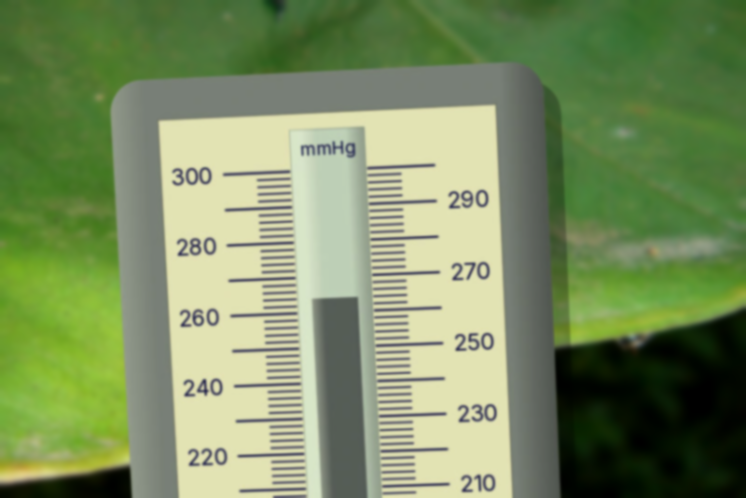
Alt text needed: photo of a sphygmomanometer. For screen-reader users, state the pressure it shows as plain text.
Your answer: 264 mmHg
